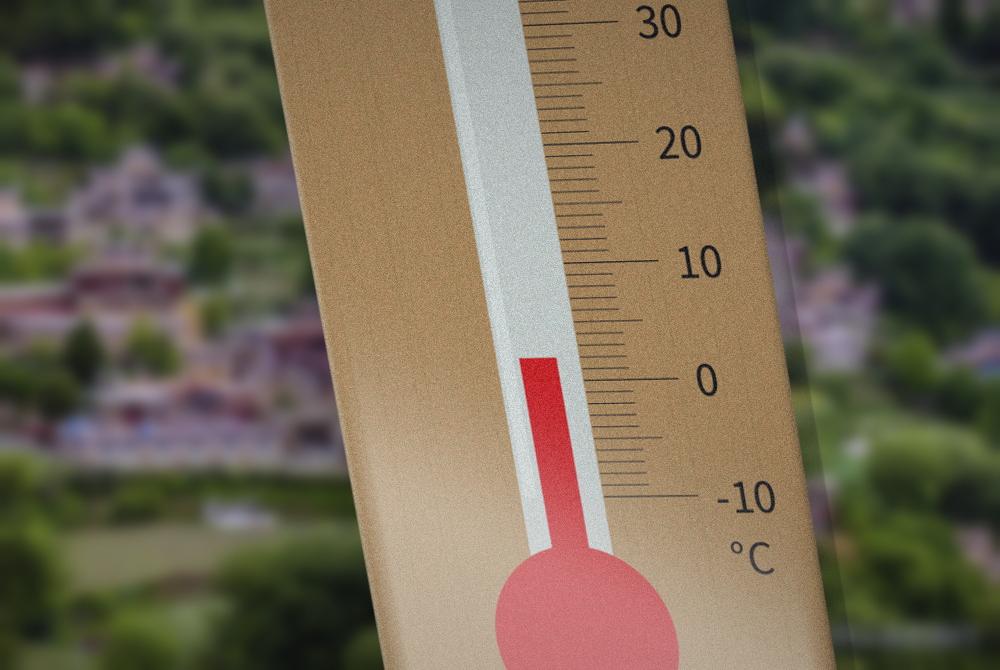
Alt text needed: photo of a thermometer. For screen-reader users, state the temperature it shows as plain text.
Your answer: 2 °C
